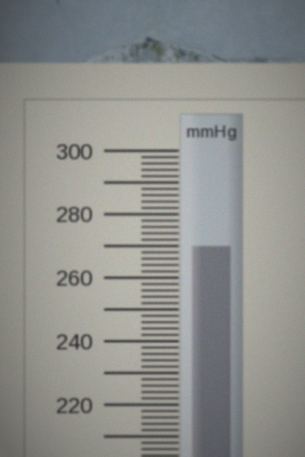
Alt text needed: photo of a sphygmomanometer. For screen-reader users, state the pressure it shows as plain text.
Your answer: 270 mmHg
